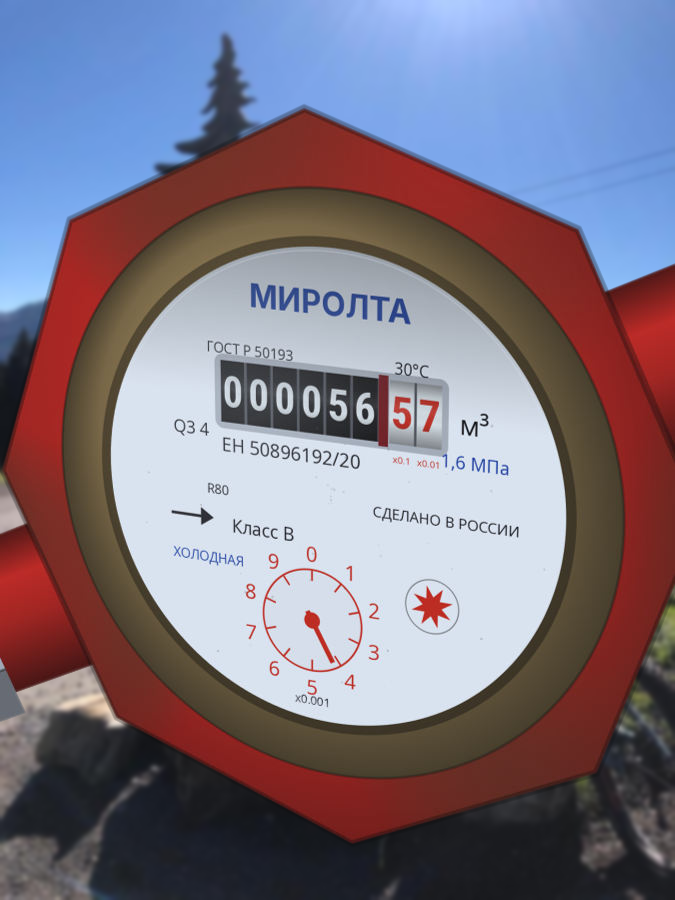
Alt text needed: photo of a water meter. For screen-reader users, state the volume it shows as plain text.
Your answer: 56.574 m³
